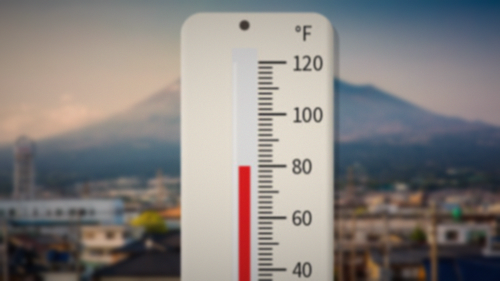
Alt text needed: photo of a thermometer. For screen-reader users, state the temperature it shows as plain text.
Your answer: 80 °F
